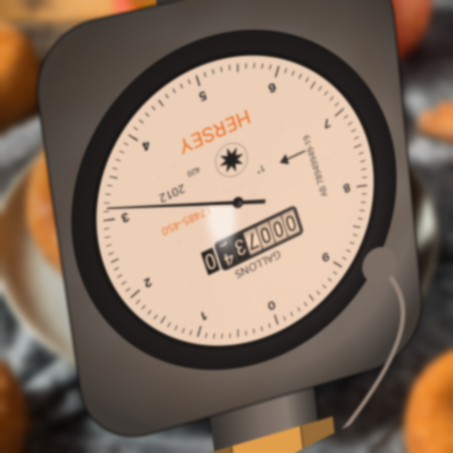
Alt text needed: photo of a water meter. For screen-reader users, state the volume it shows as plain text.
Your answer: 7343.1 gal
